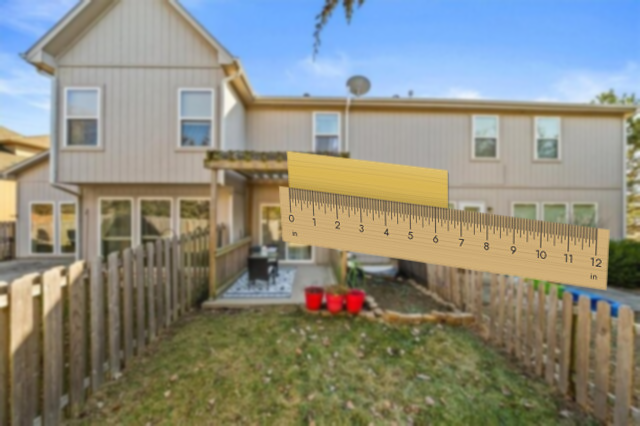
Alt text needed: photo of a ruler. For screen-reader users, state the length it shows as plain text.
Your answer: 6.5 in
